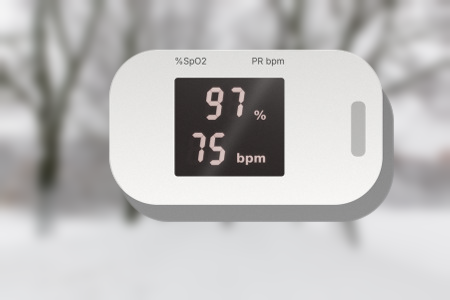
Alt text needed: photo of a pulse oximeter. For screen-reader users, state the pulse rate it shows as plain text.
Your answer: 75 bpm
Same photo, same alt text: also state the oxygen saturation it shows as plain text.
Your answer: 97 %
